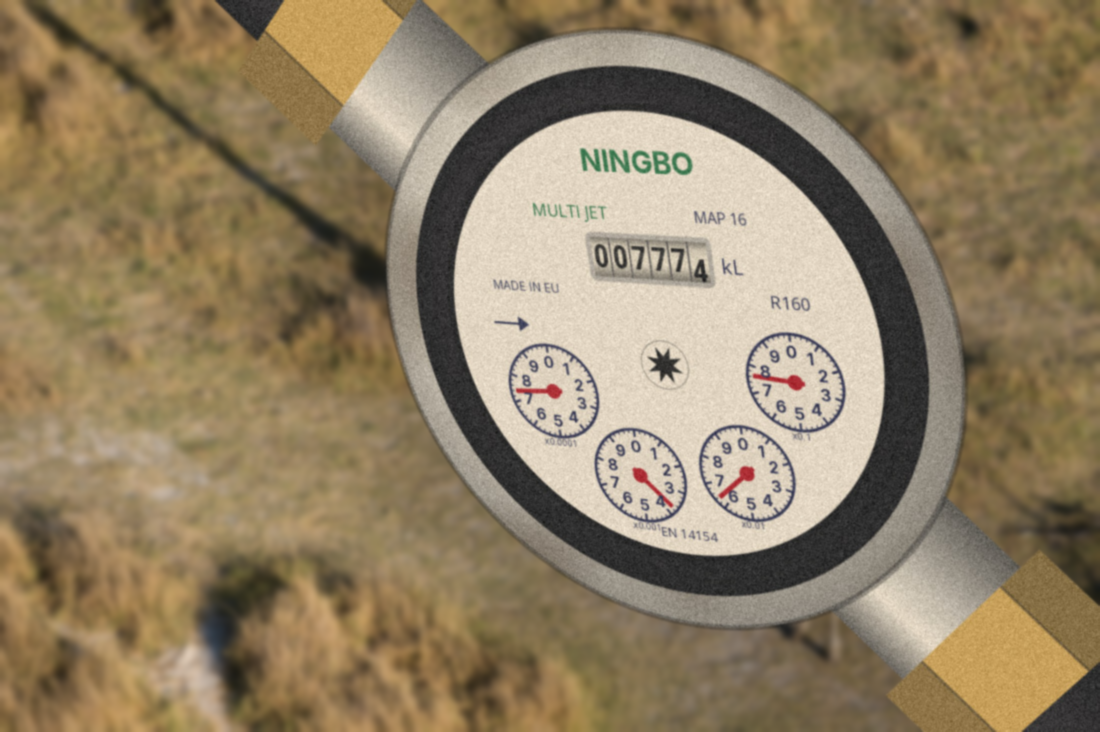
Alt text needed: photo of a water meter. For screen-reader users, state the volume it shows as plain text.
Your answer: 7773.7637 kL
